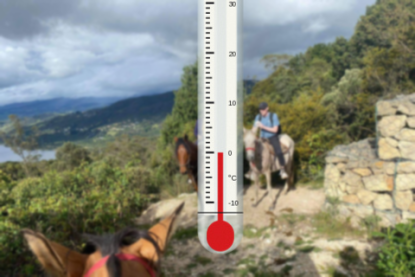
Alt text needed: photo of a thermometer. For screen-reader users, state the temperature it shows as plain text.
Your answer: 0 °C
